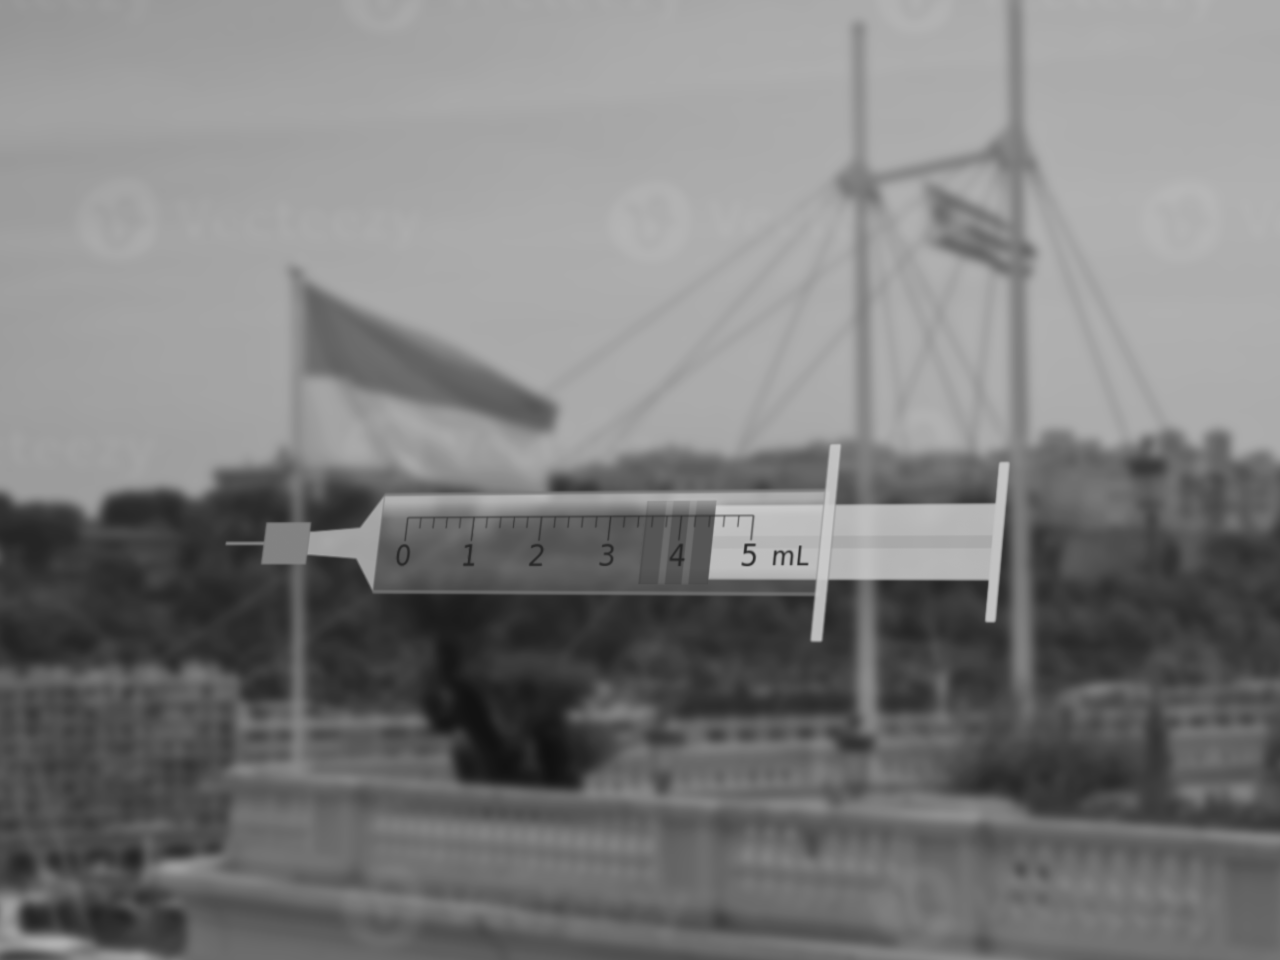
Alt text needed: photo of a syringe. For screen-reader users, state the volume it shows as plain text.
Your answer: 3.5 mL
